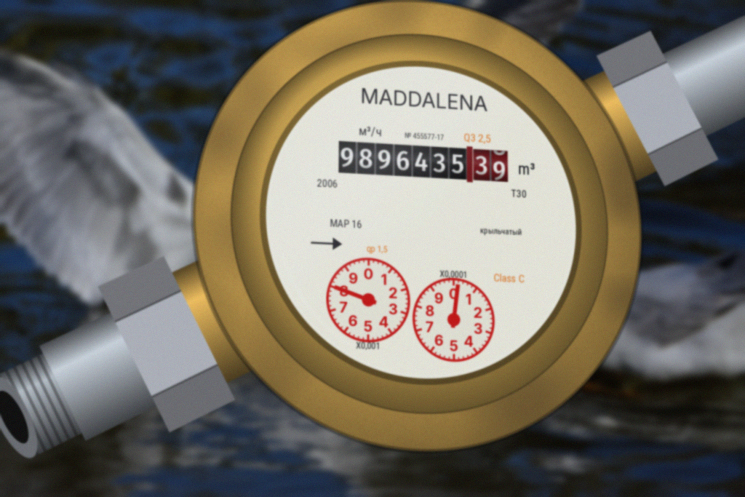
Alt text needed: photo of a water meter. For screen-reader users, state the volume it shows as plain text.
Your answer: 9896435.3880 m³
